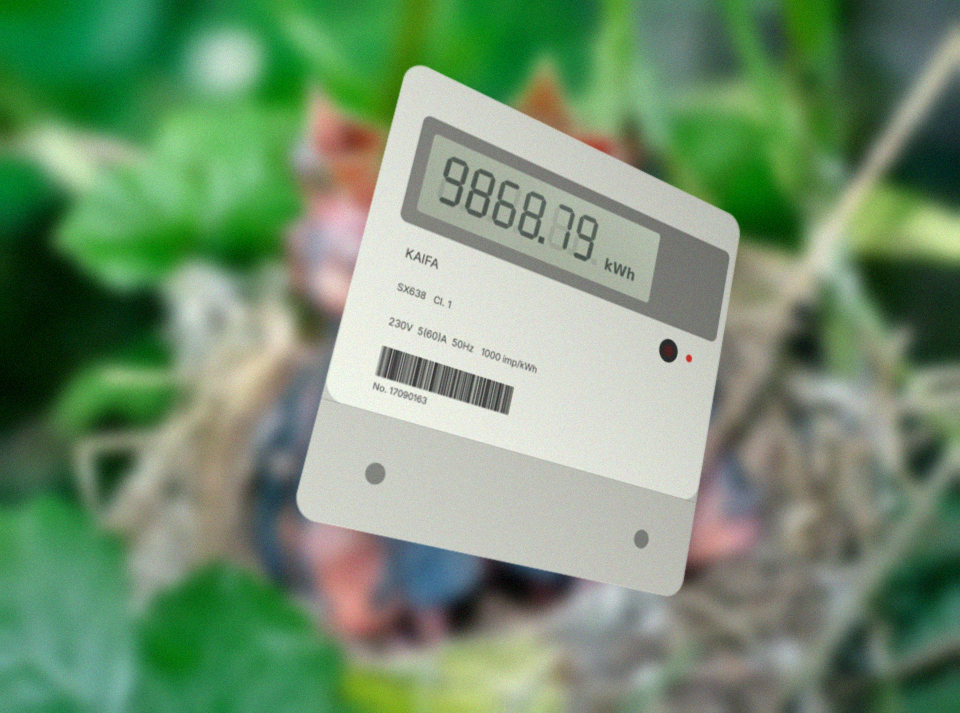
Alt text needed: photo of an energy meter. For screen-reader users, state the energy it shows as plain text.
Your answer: 9868.79 kWh
